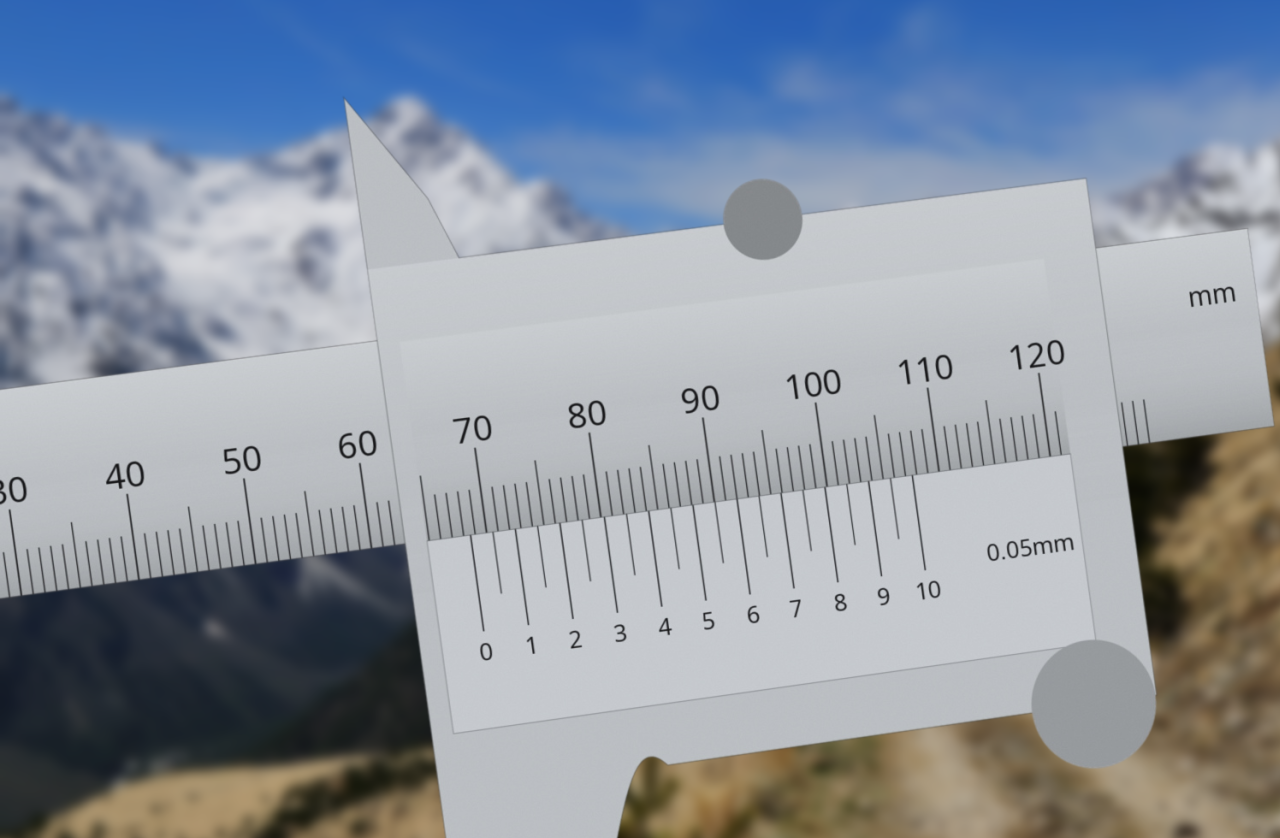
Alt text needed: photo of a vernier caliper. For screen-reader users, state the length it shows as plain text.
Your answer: 68.6 mm
